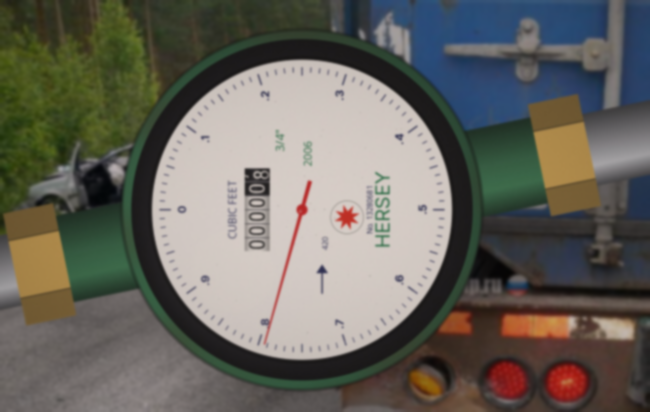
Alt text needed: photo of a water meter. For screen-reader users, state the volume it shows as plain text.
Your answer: 7.79 ft³
